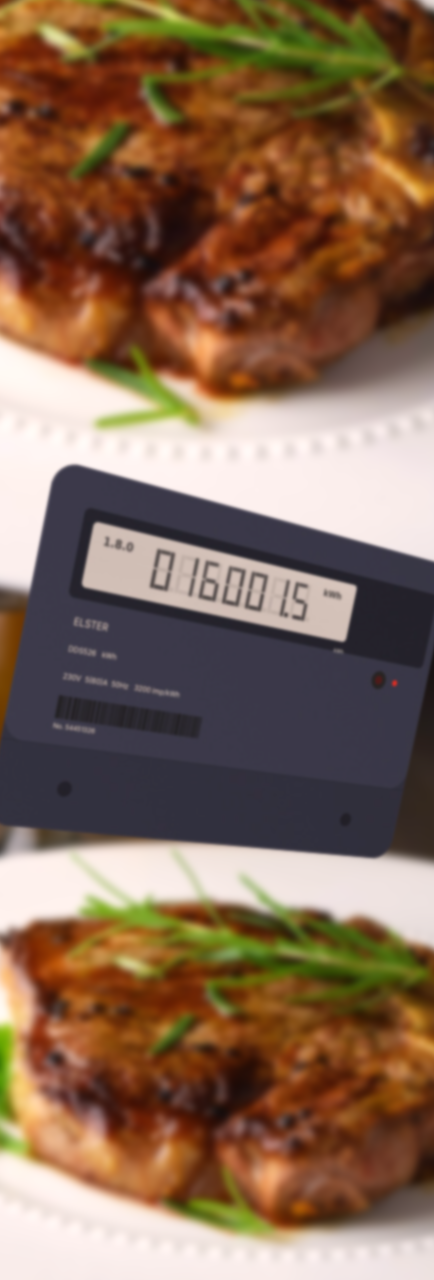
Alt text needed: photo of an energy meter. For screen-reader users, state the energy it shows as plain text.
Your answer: 16001.5 kWh
